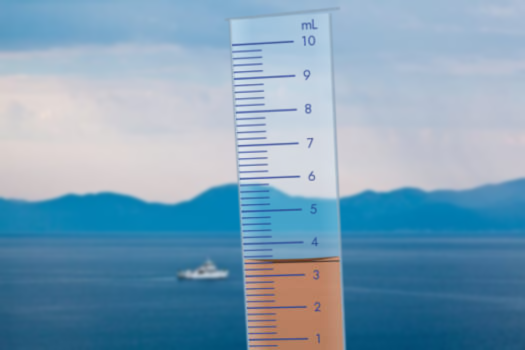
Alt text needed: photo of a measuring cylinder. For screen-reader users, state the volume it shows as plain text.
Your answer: 3.4 mL
